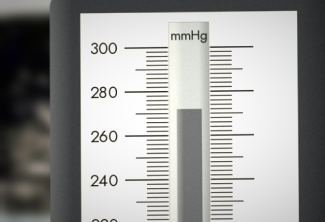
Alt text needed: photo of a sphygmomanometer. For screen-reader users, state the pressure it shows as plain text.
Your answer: 272 mmHg
